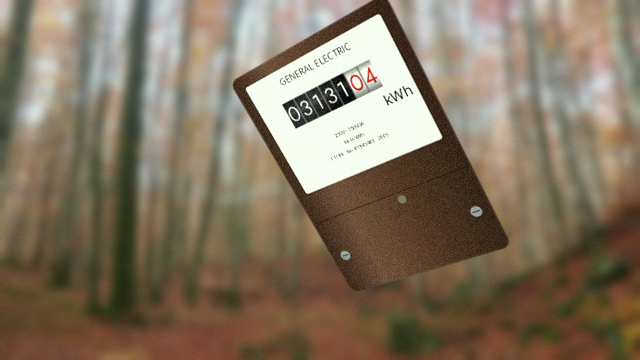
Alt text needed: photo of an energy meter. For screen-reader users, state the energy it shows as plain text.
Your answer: 3131.04 kWh
